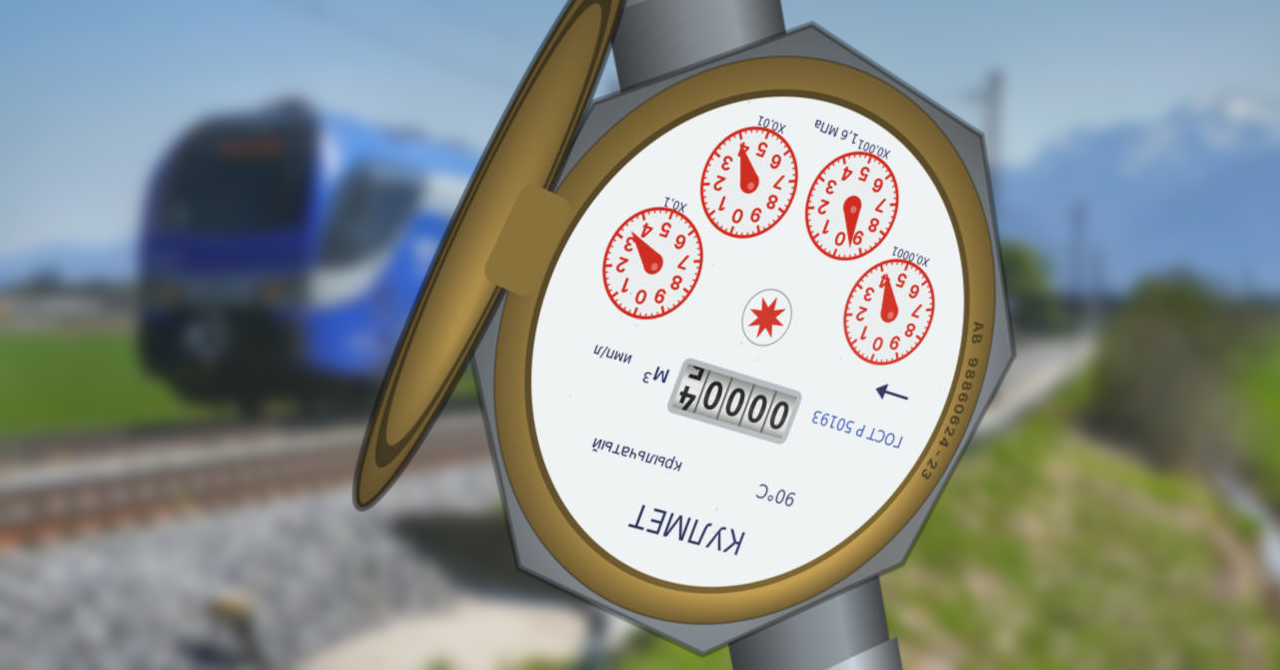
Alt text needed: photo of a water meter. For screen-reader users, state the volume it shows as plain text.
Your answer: 4.3394 m³
